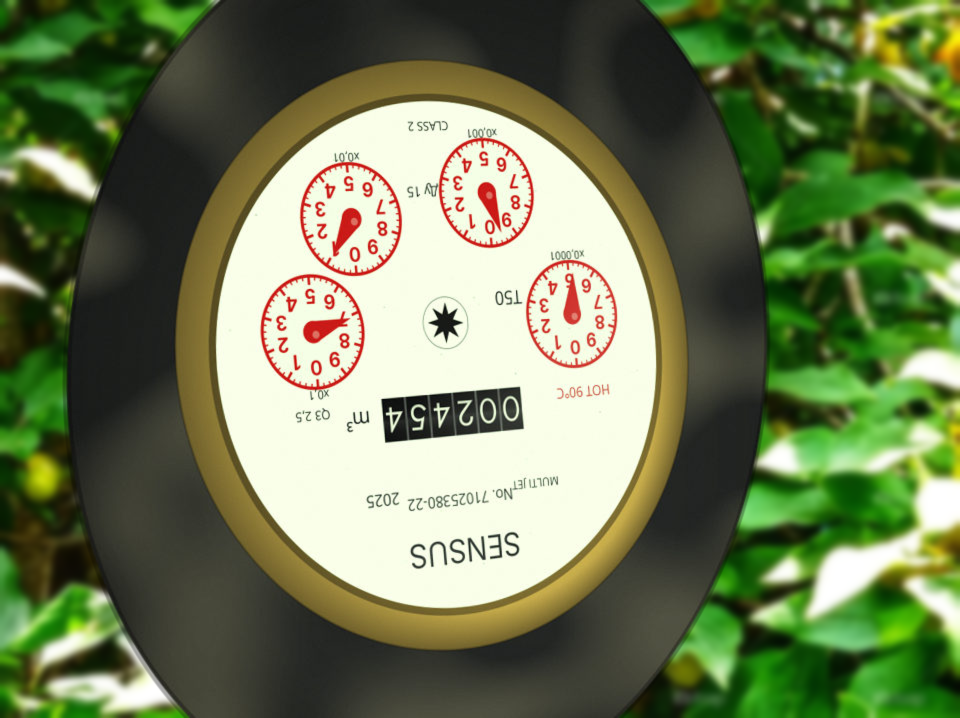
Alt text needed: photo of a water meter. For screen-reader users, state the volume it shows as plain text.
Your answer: 2454.7095 m³
